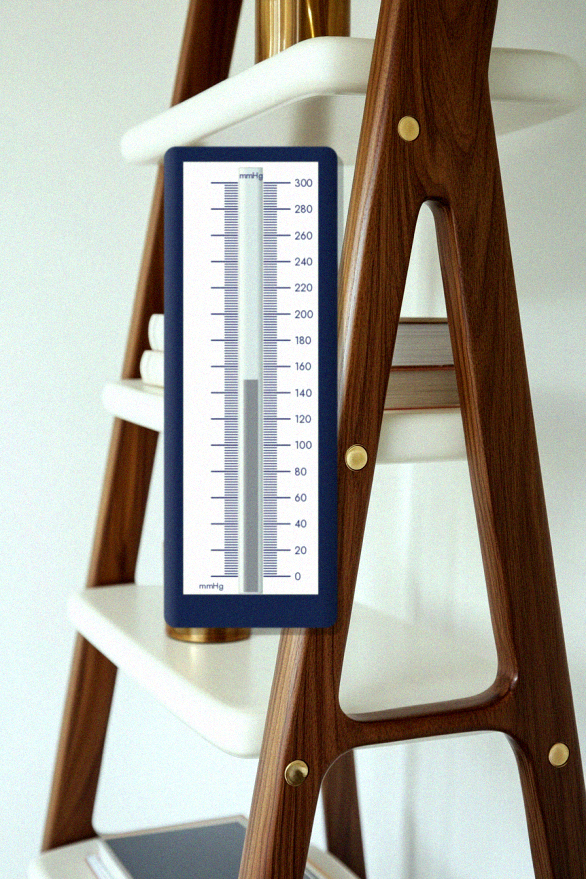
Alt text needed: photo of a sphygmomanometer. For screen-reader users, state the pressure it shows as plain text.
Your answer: 150 mmHg
